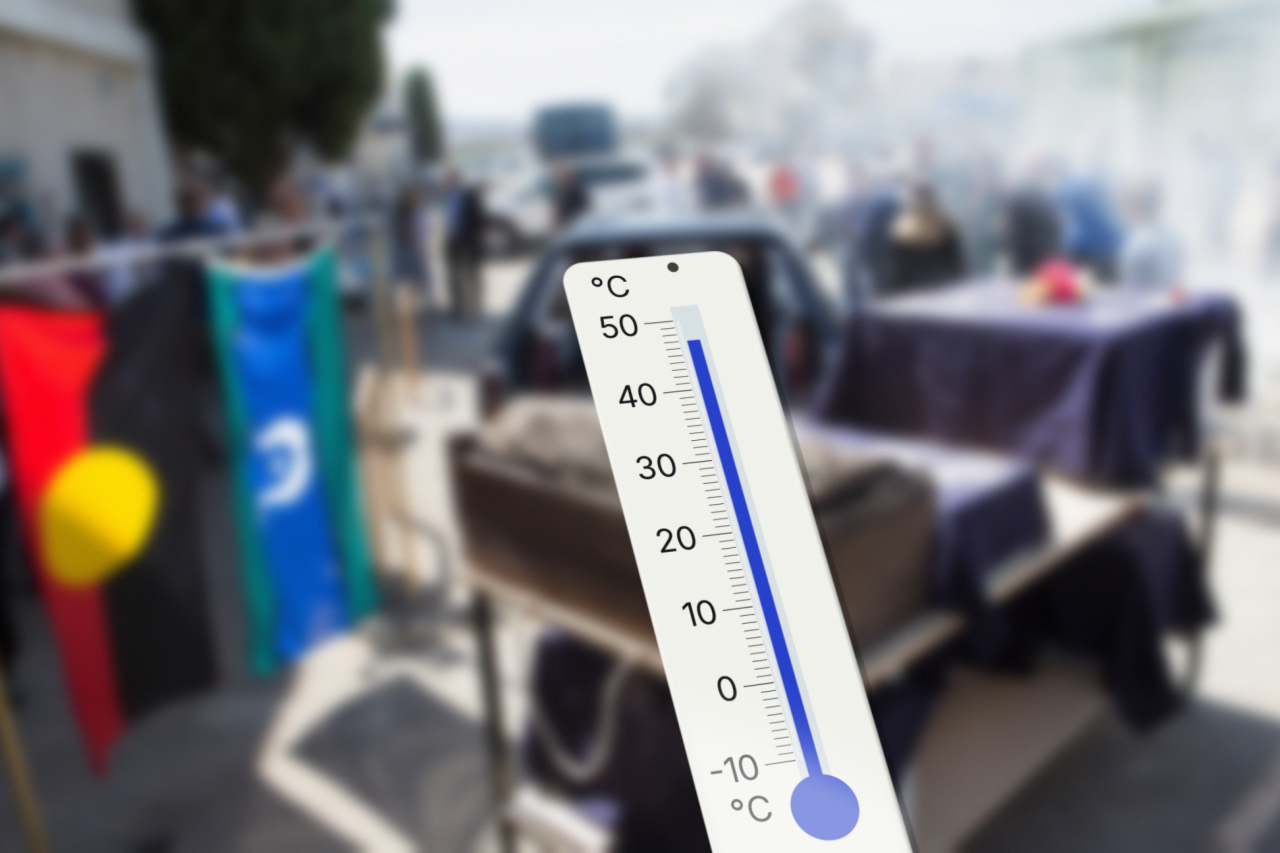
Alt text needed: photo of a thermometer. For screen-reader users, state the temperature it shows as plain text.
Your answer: 47 °C
